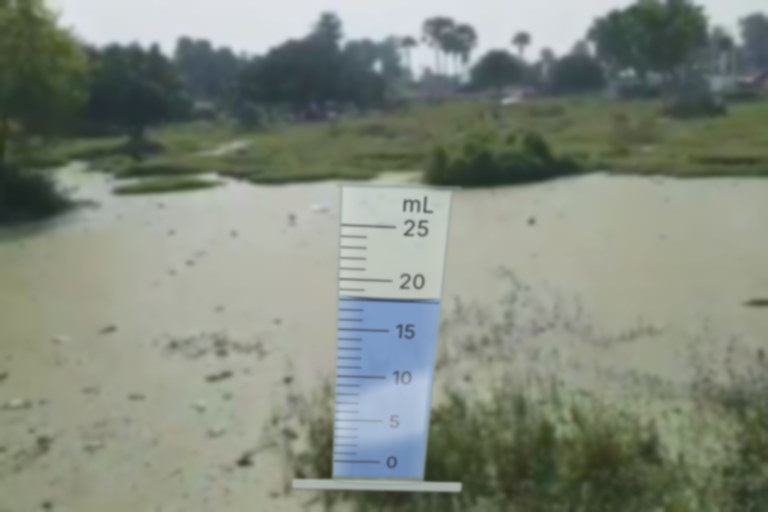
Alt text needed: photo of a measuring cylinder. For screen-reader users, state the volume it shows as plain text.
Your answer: 18 mL
